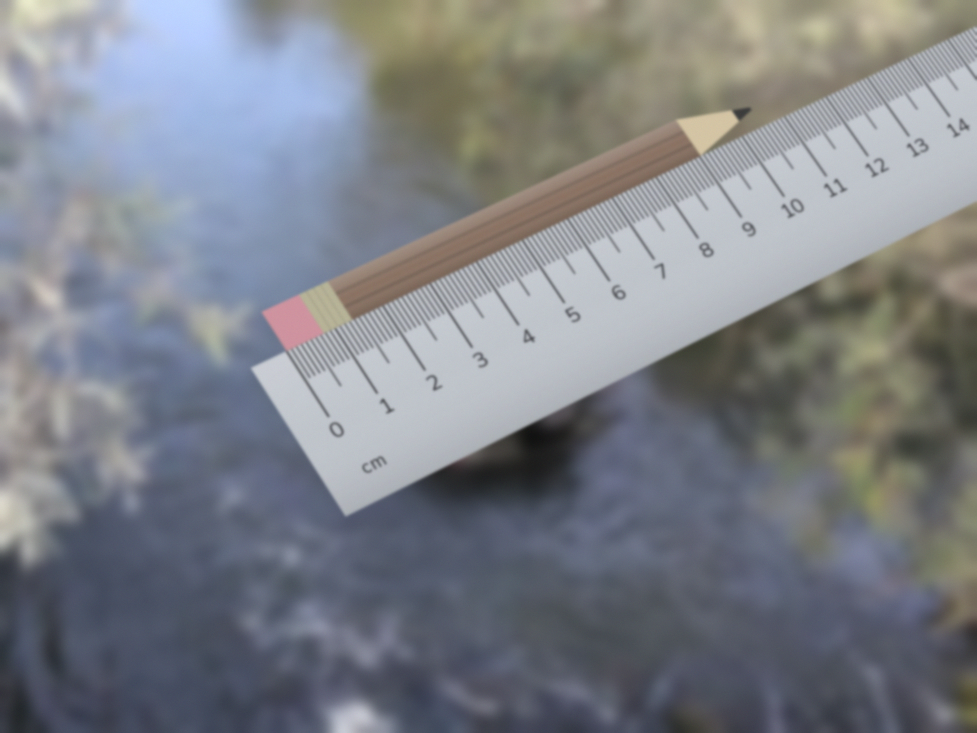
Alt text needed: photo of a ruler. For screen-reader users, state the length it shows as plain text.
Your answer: 10.5 cm
